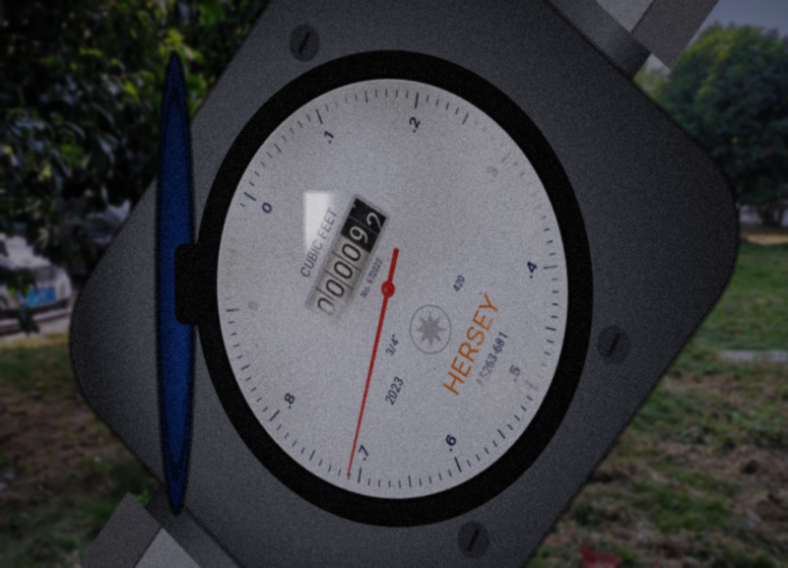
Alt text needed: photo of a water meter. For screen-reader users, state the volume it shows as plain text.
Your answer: 91.71 ft³
